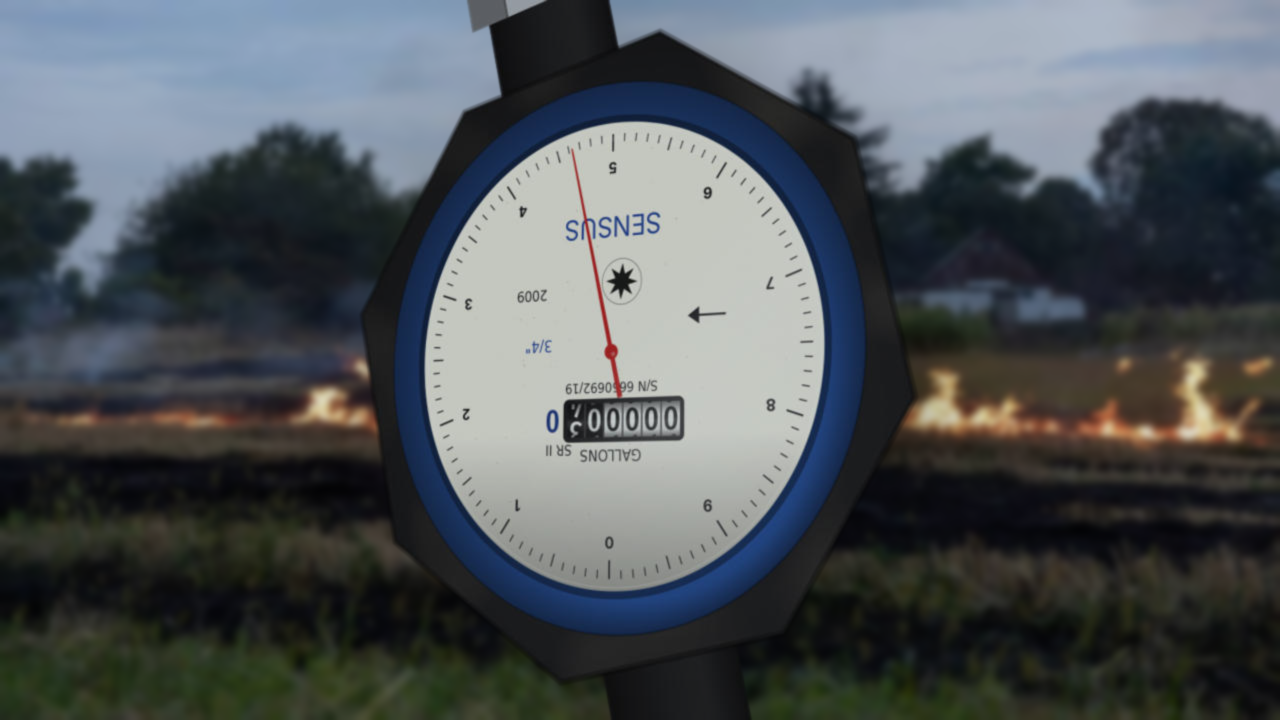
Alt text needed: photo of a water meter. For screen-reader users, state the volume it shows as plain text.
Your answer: 34.6 gal
